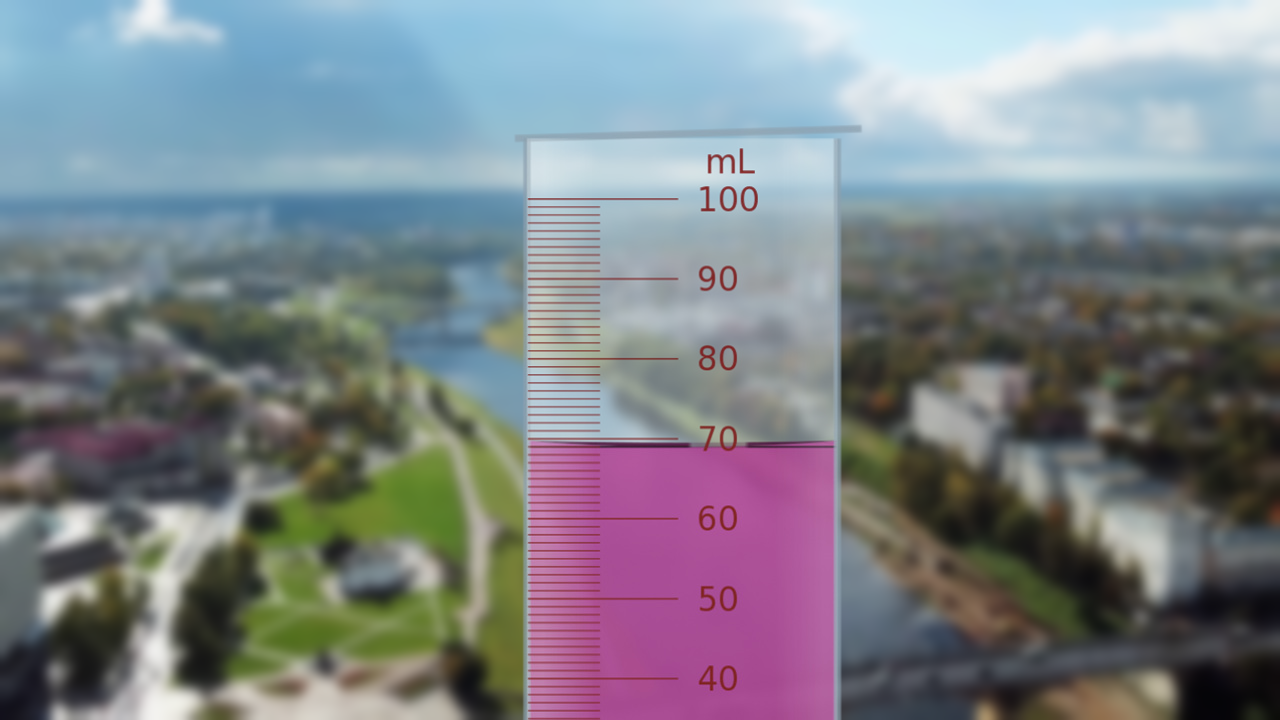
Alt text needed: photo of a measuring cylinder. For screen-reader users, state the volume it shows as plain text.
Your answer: 69 mL
